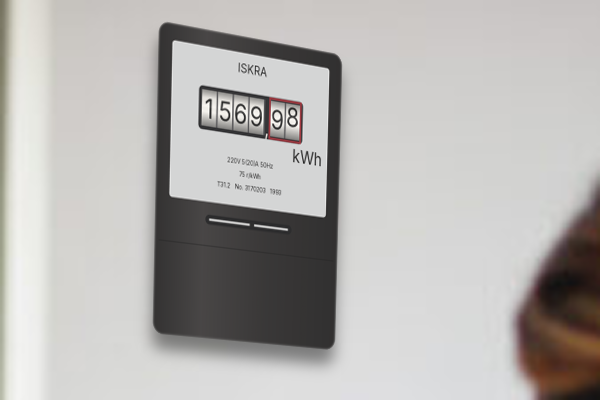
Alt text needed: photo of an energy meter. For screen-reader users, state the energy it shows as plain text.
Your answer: 1569.98 kWh
